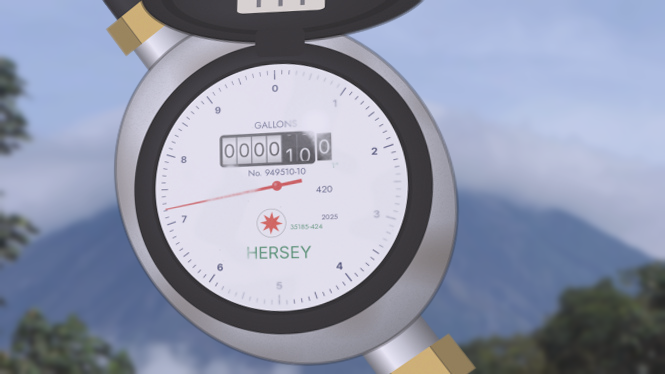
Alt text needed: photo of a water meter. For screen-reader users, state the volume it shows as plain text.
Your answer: 97.2 gal
